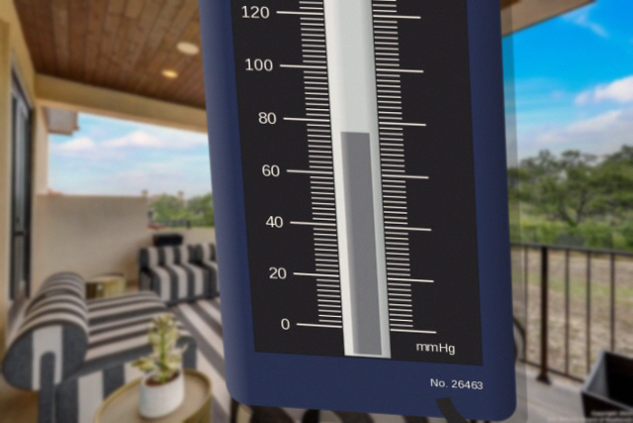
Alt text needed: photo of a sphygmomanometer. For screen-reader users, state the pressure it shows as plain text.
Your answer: 76 mmHg
